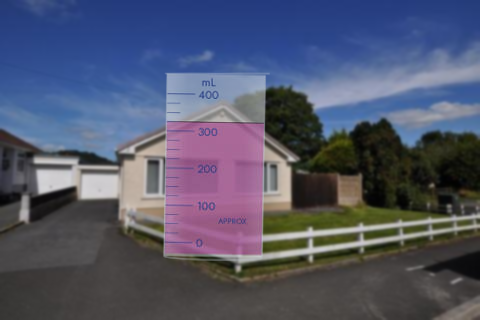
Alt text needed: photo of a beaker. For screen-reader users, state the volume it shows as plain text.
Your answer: 325 mL
